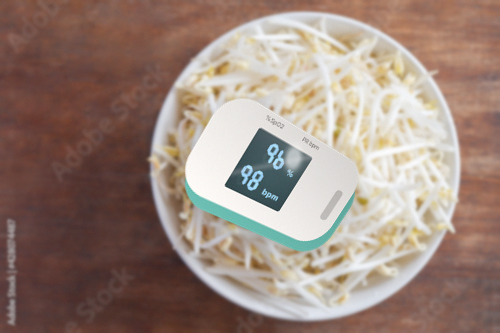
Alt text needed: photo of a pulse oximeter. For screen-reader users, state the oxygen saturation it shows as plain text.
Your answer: 96 %
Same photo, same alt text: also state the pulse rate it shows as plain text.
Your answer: 98 bpm
